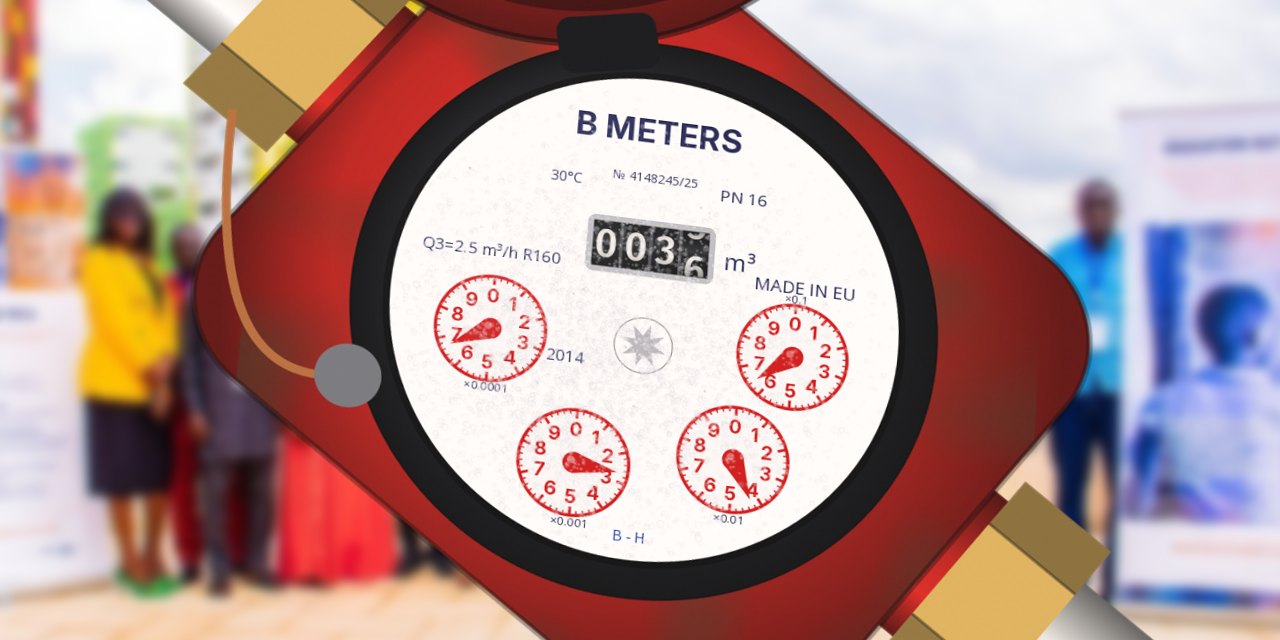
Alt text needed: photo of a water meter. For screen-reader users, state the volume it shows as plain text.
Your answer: 35.6426 m³
